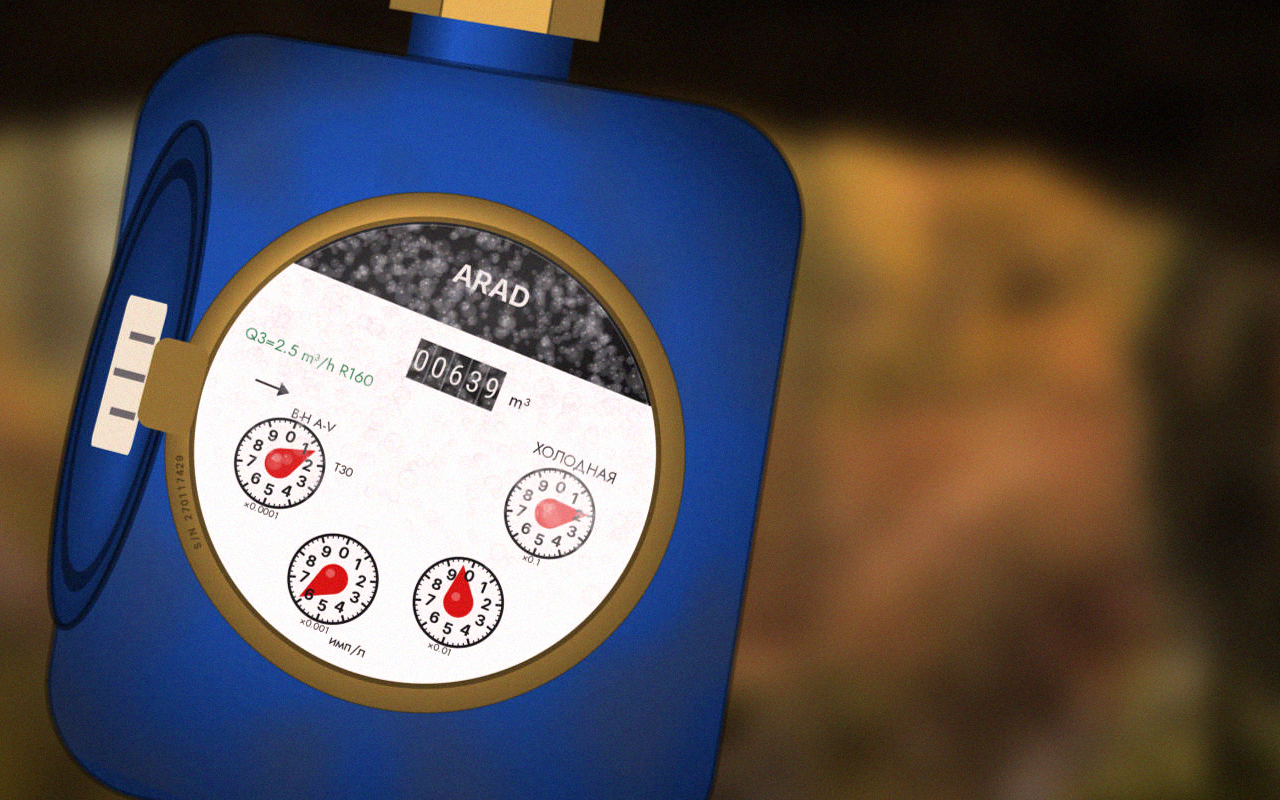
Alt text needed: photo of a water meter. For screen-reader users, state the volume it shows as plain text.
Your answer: 639.1961 m³
